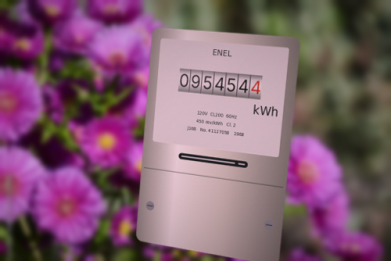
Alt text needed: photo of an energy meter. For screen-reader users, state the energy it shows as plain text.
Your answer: 95454.4 kWh
